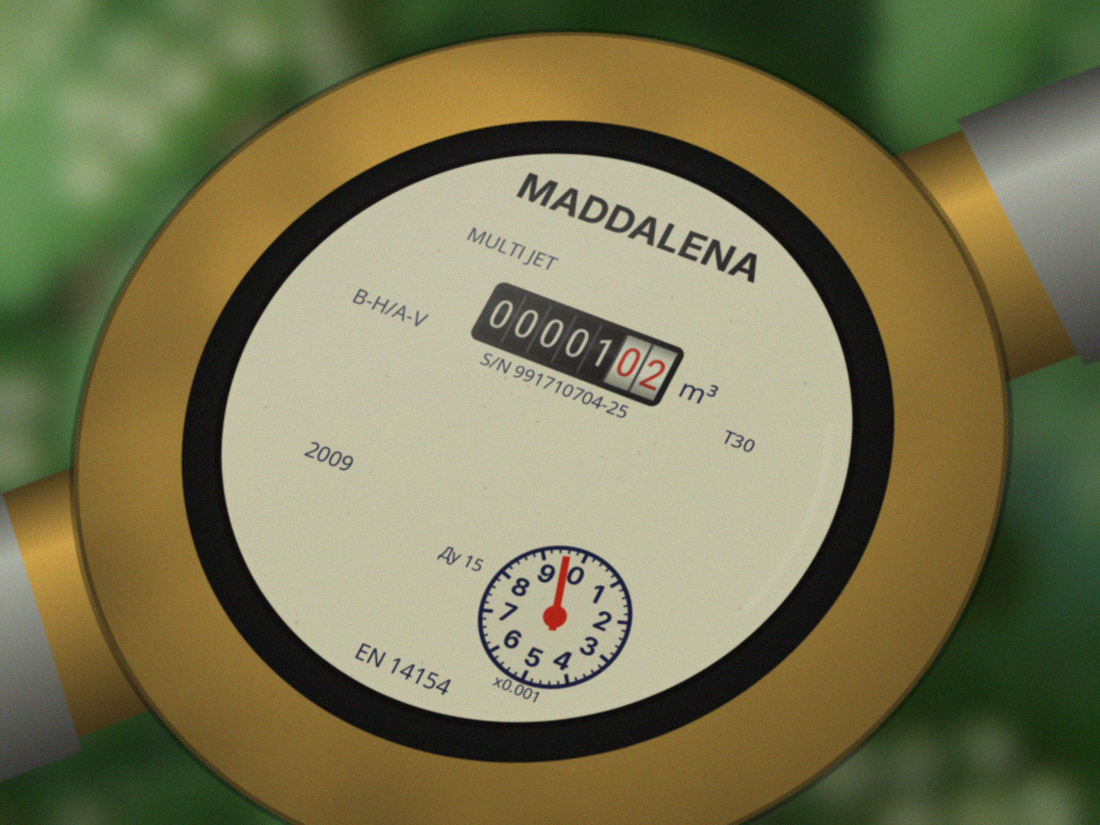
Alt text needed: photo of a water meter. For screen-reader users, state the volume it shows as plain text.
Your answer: 1.019 m³
